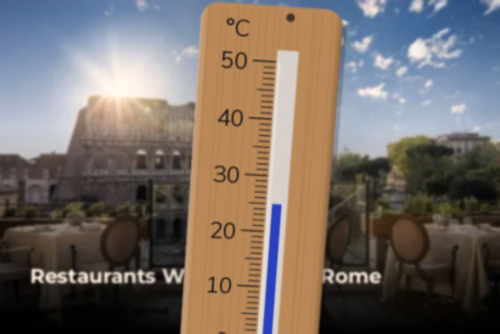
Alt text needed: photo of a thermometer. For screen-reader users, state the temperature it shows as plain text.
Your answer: 25 °C
